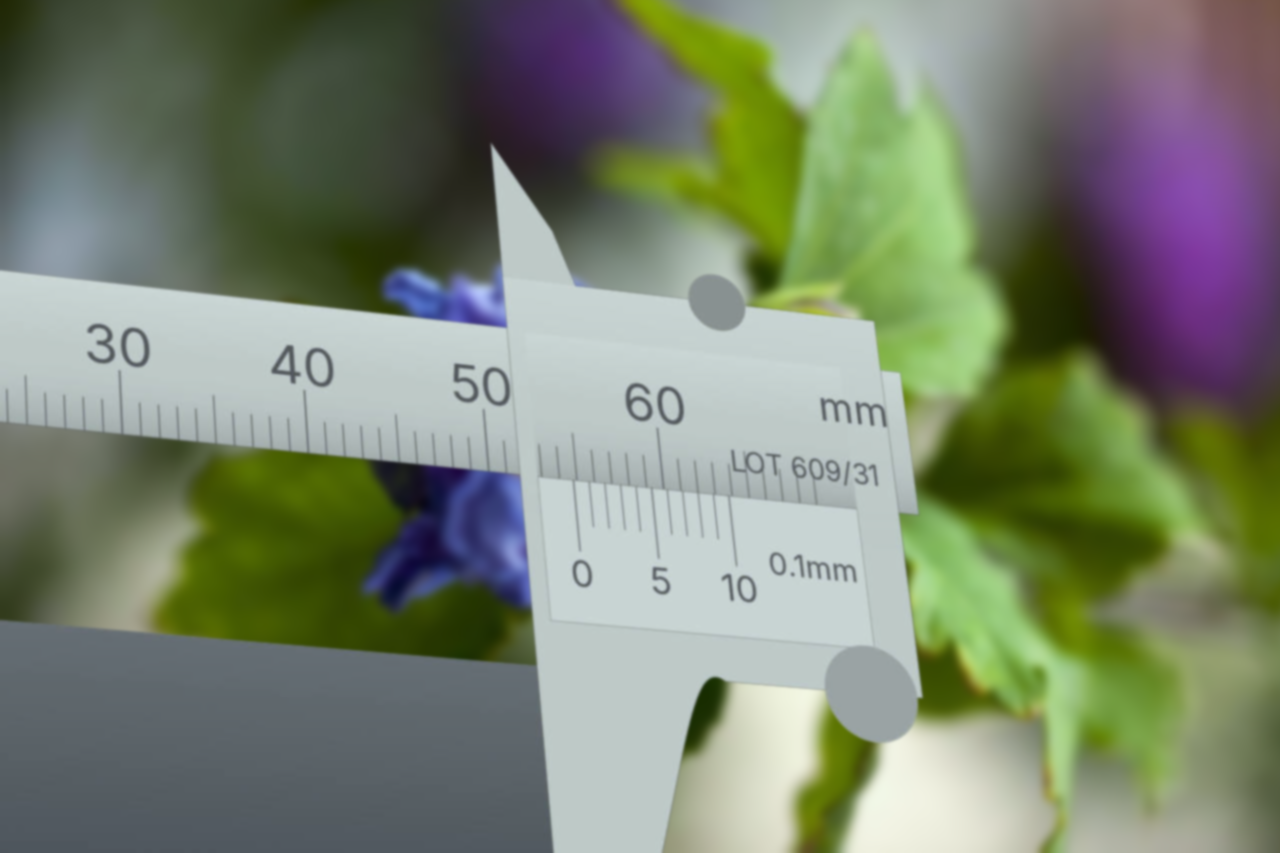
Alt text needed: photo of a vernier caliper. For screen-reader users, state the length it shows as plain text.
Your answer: 54.8 mm
